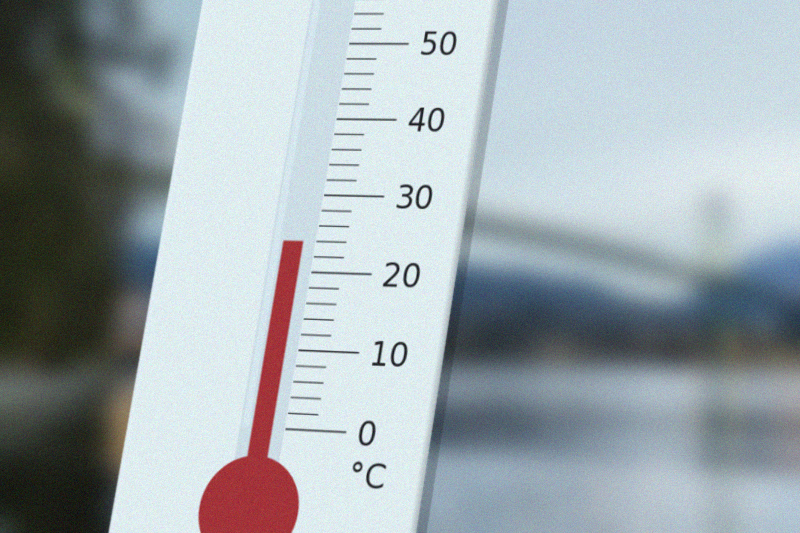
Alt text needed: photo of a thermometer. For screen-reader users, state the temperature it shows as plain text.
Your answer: 24 °C
